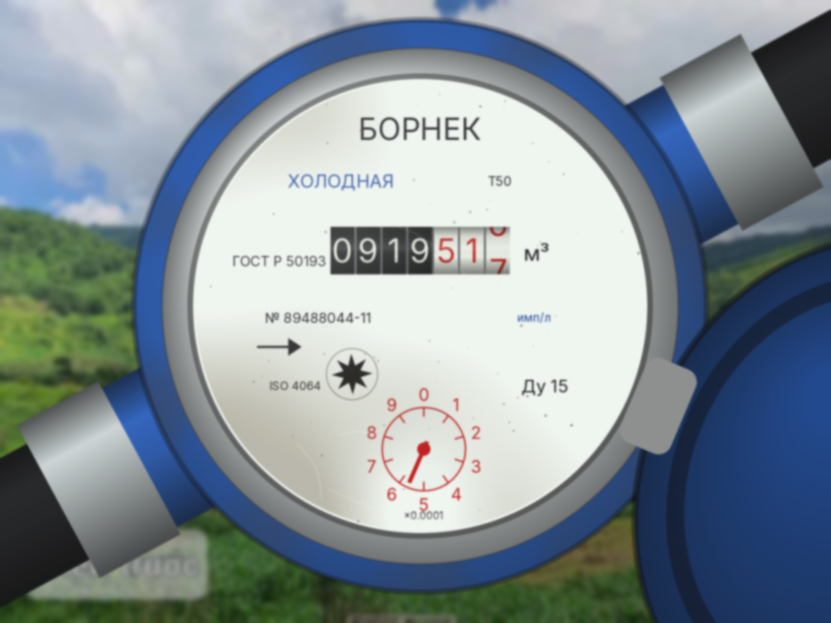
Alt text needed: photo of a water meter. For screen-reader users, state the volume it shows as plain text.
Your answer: 919.5165 m³
